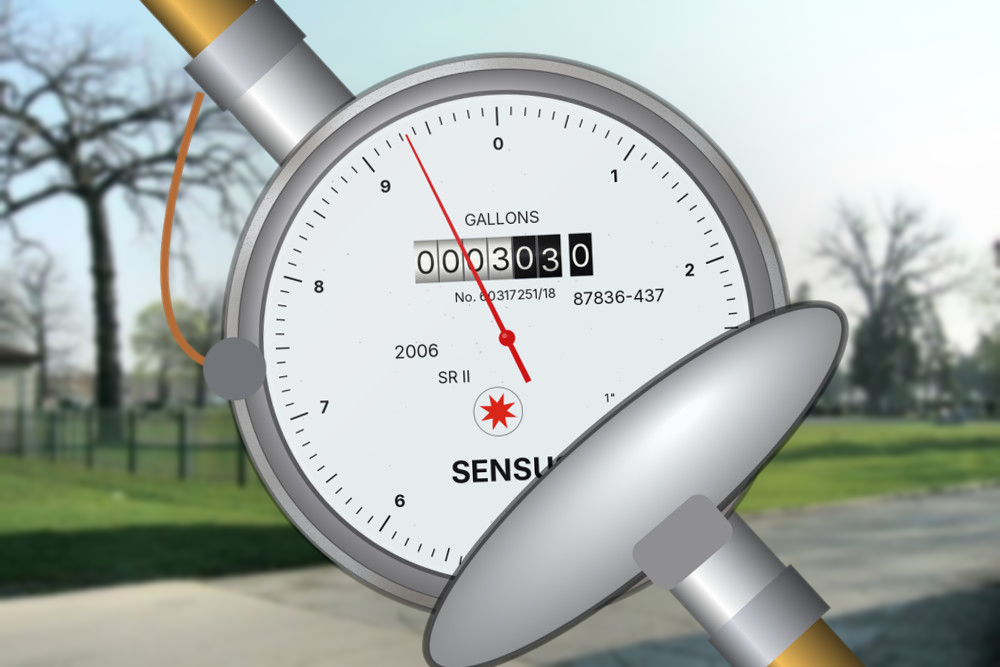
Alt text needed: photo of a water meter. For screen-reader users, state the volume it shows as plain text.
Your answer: 3029.3 gal
